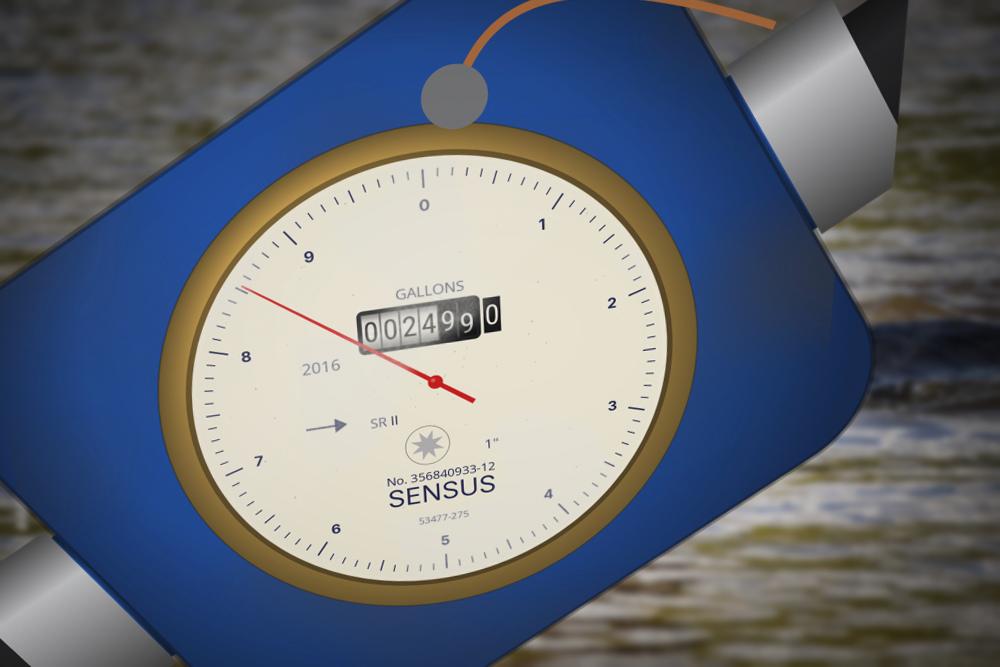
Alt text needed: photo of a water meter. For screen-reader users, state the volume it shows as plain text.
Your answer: 24988.5 gal
